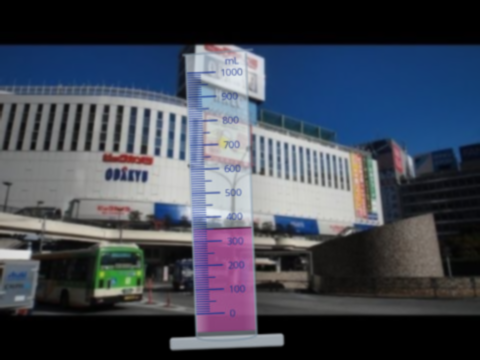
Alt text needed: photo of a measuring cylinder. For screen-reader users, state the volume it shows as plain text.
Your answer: 350 mL
